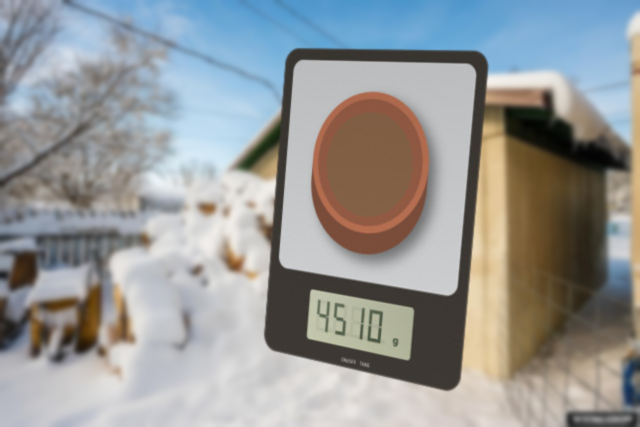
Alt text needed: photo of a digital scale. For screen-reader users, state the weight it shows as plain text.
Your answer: 4510 g
